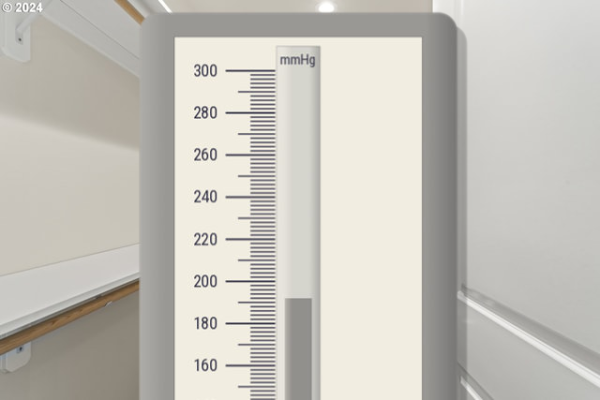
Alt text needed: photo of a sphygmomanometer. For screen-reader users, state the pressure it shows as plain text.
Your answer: 192 mmHg
